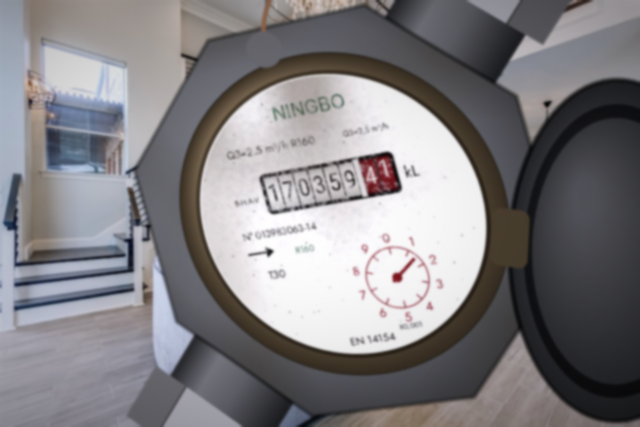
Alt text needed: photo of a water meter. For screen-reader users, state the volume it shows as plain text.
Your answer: 170359.411 kL
